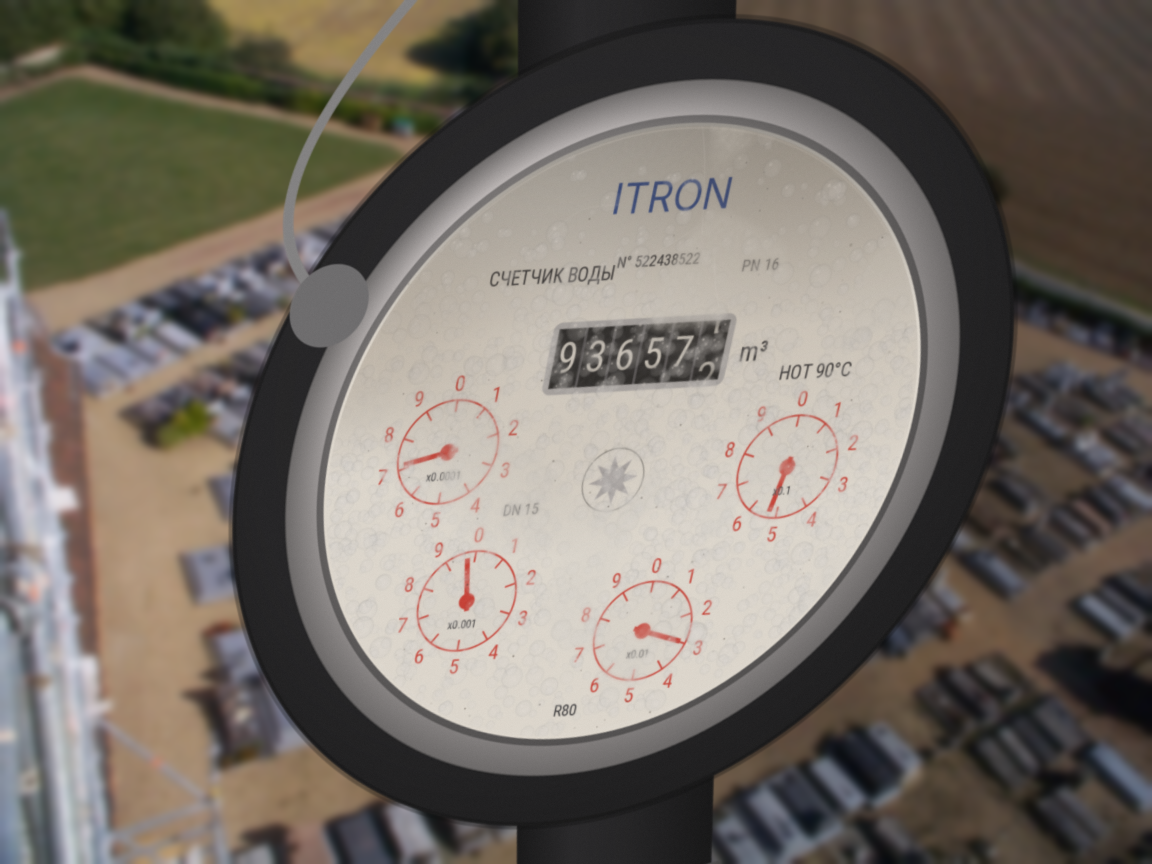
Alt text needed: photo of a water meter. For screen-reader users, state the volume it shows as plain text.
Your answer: 936571.5297 m³
